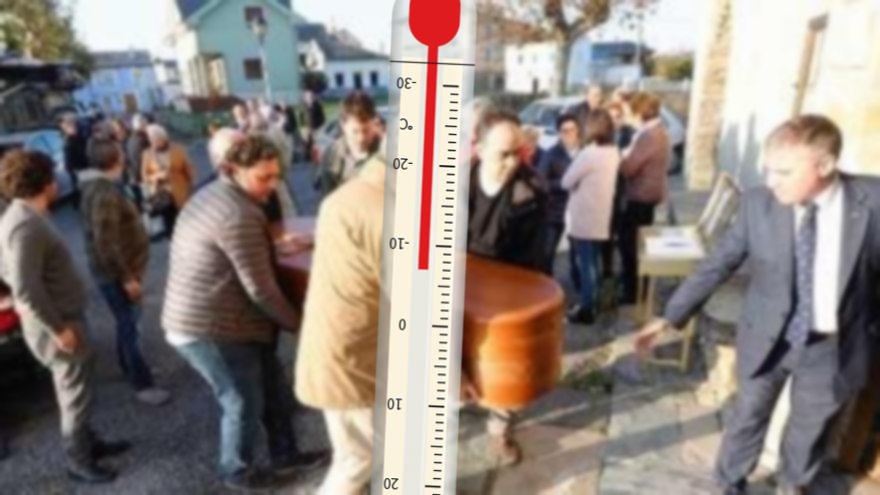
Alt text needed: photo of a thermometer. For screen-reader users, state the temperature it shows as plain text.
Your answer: -7 °C
